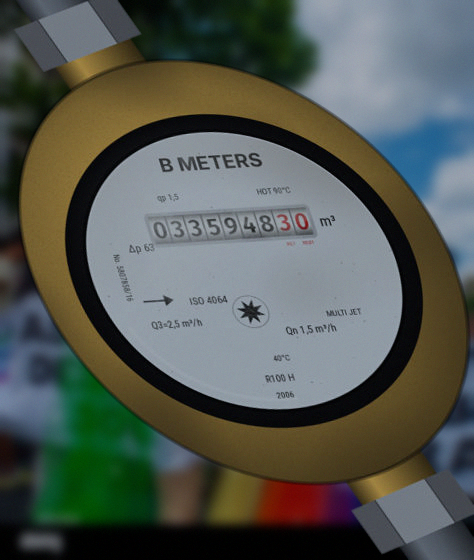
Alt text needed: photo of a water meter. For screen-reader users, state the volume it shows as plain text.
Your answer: 335948.30 m³
